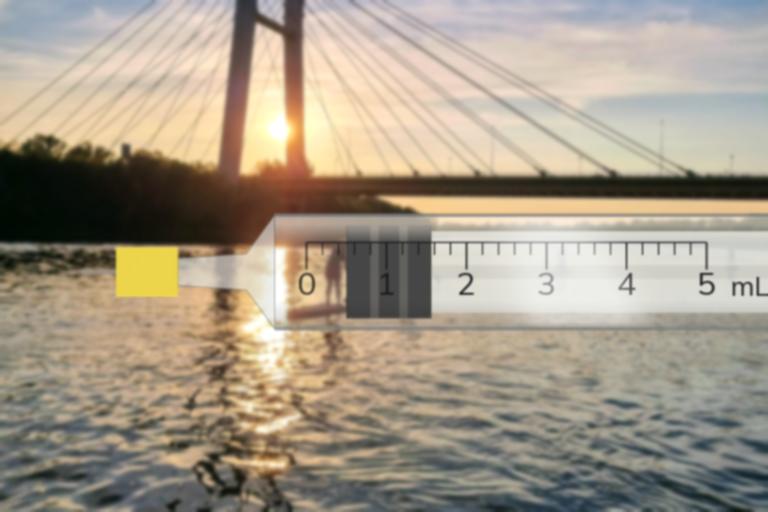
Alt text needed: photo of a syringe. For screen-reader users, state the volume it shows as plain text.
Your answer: 0.5 mL
